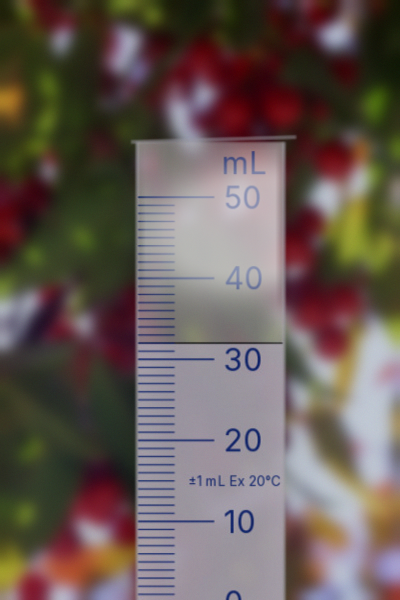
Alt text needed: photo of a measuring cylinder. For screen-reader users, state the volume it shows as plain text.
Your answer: 32 mL
